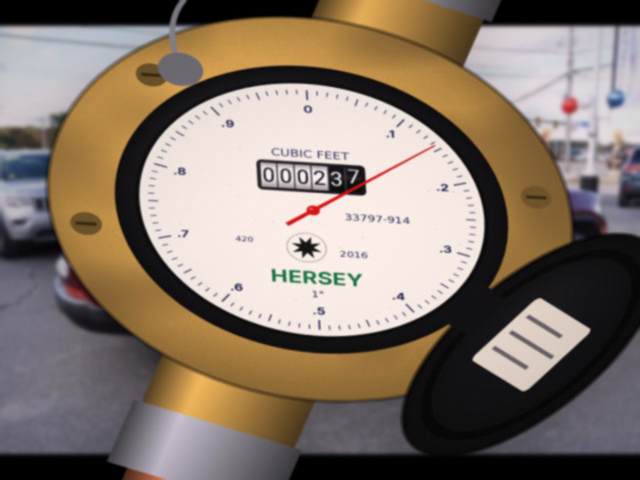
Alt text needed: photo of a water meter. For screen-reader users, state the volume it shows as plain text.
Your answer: 237.14 ft³
